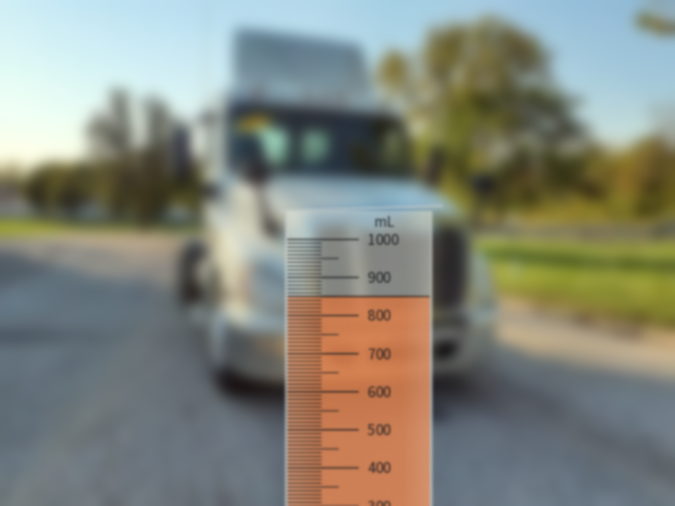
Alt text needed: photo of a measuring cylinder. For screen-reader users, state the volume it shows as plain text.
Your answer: 850 mL
